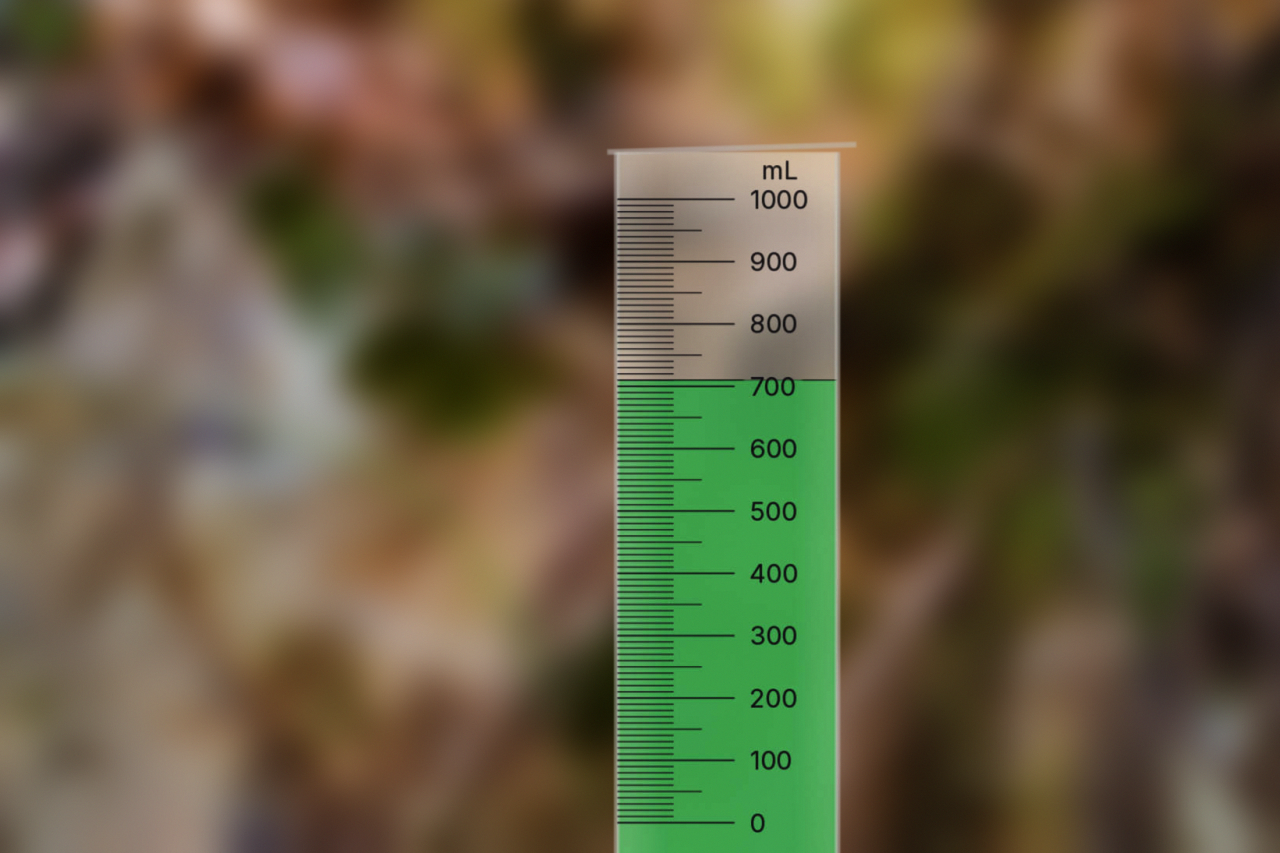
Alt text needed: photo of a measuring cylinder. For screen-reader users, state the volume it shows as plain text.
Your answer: 710 mL
